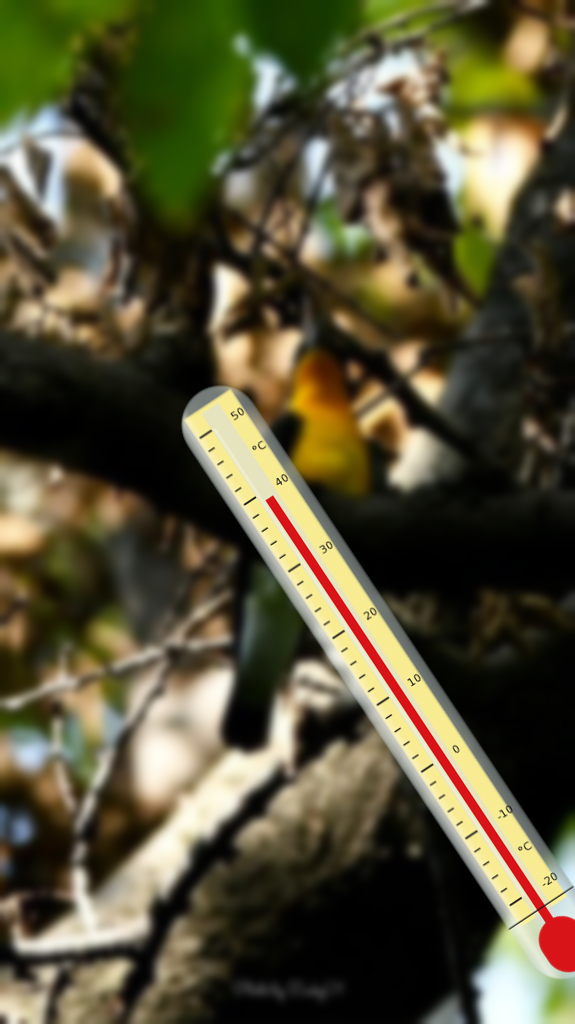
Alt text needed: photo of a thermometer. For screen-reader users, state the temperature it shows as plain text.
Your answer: 39 °C
